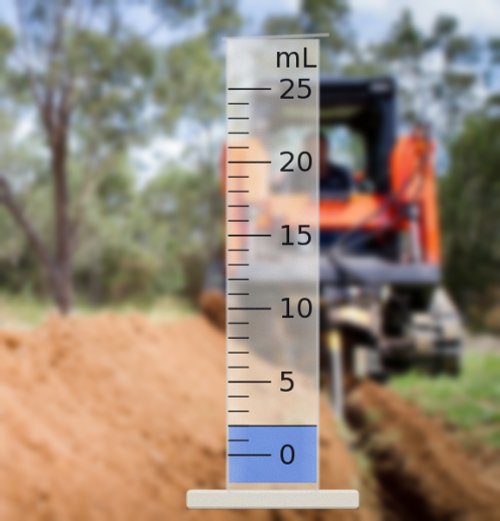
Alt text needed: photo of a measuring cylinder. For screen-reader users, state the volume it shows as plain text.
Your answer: 2 mL
